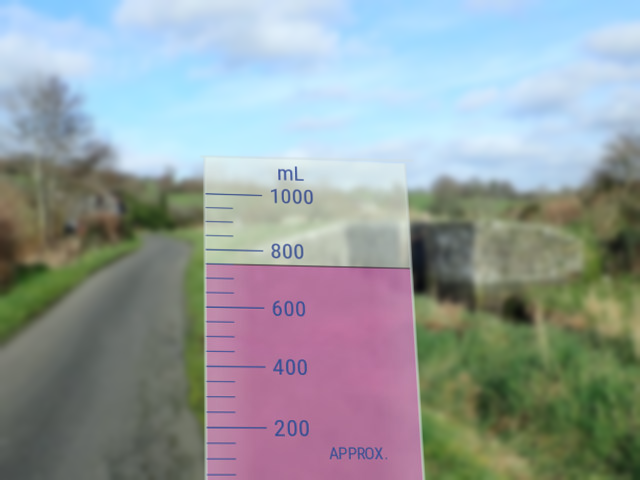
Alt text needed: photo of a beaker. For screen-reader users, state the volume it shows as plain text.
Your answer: 750 mL
